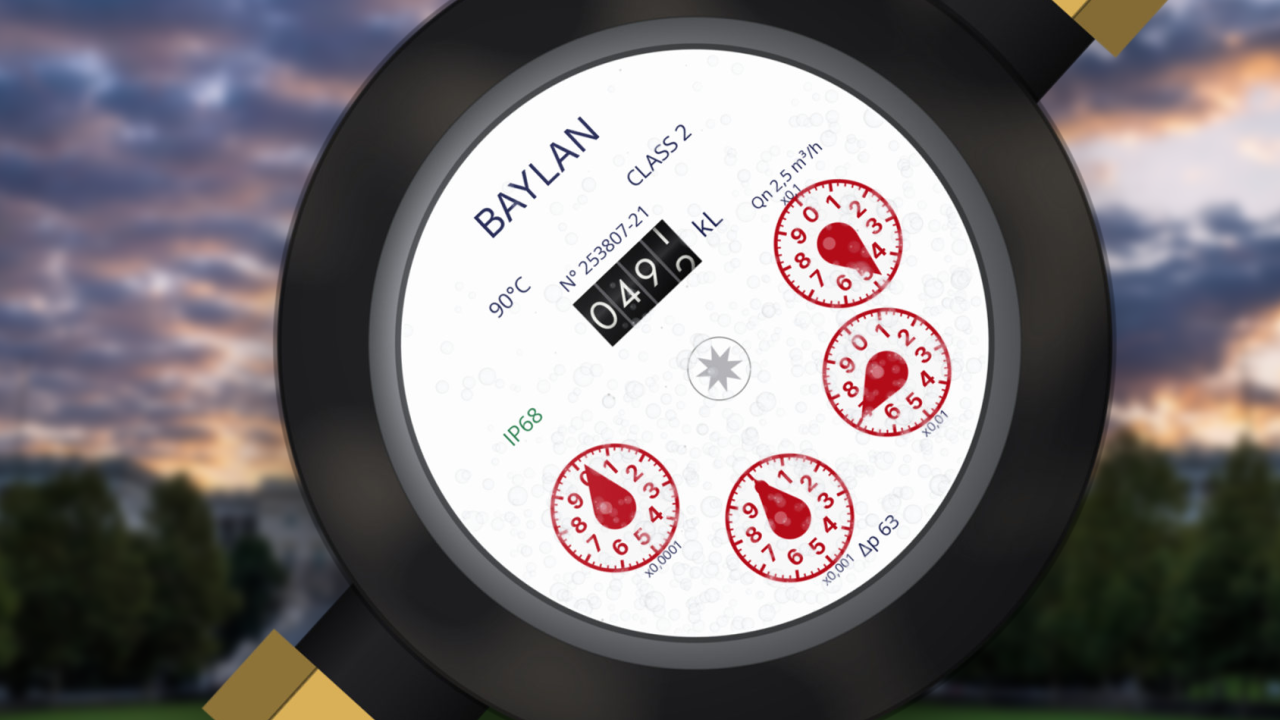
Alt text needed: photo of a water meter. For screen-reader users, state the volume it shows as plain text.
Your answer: 491.4700 kL
